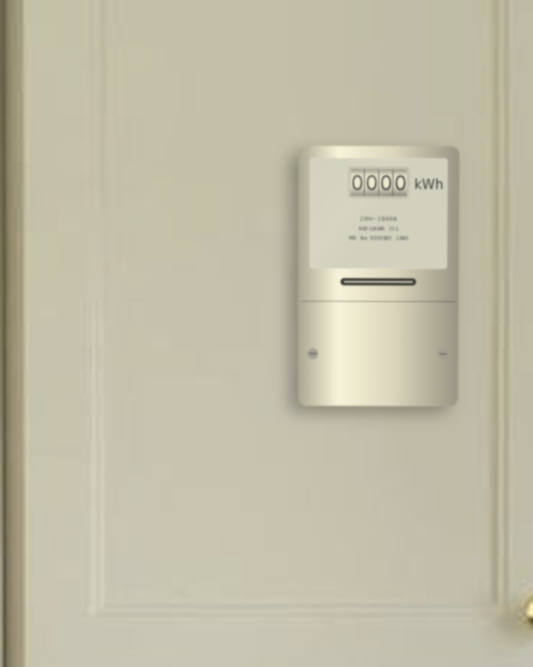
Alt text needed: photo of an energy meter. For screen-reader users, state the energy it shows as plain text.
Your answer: 0 kWh
